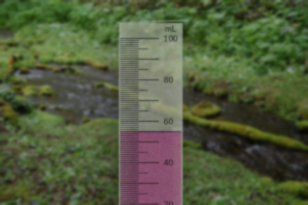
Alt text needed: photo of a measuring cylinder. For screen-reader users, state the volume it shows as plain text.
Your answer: 55 mL
